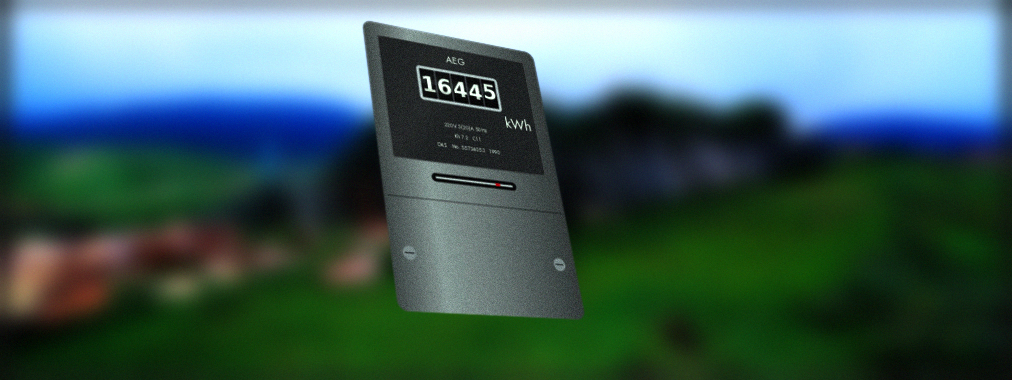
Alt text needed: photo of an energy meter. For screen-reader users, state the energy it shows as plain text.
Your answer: 16445 kWh
